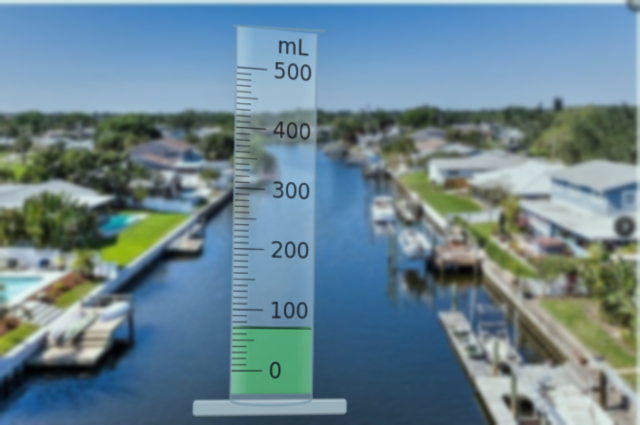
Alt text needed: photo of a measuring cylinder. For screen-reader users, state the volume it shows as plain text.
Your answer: 70 mL
